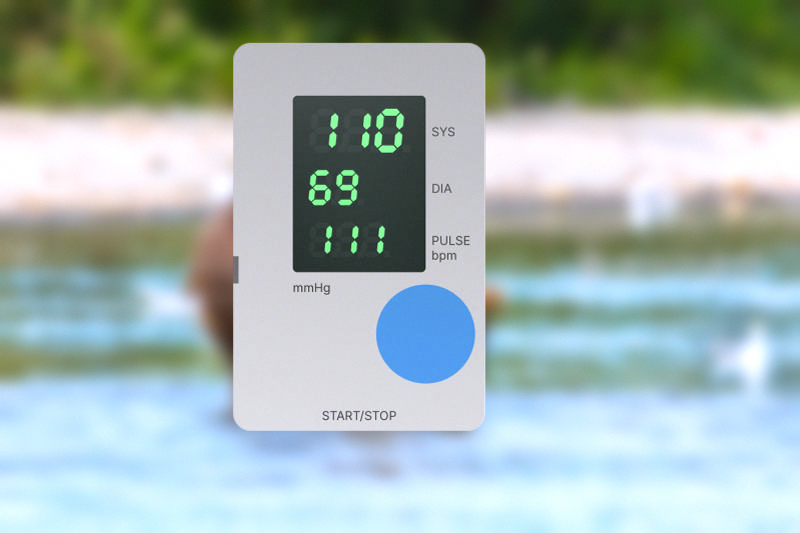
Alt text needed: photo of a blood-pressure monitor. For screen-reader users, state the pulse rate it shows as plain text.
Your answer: 111 bpm
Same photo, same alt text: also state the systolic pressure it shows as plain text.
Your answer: 110 mmHg
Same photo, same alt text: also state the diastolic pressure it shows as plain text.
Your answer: 69 mmHg
